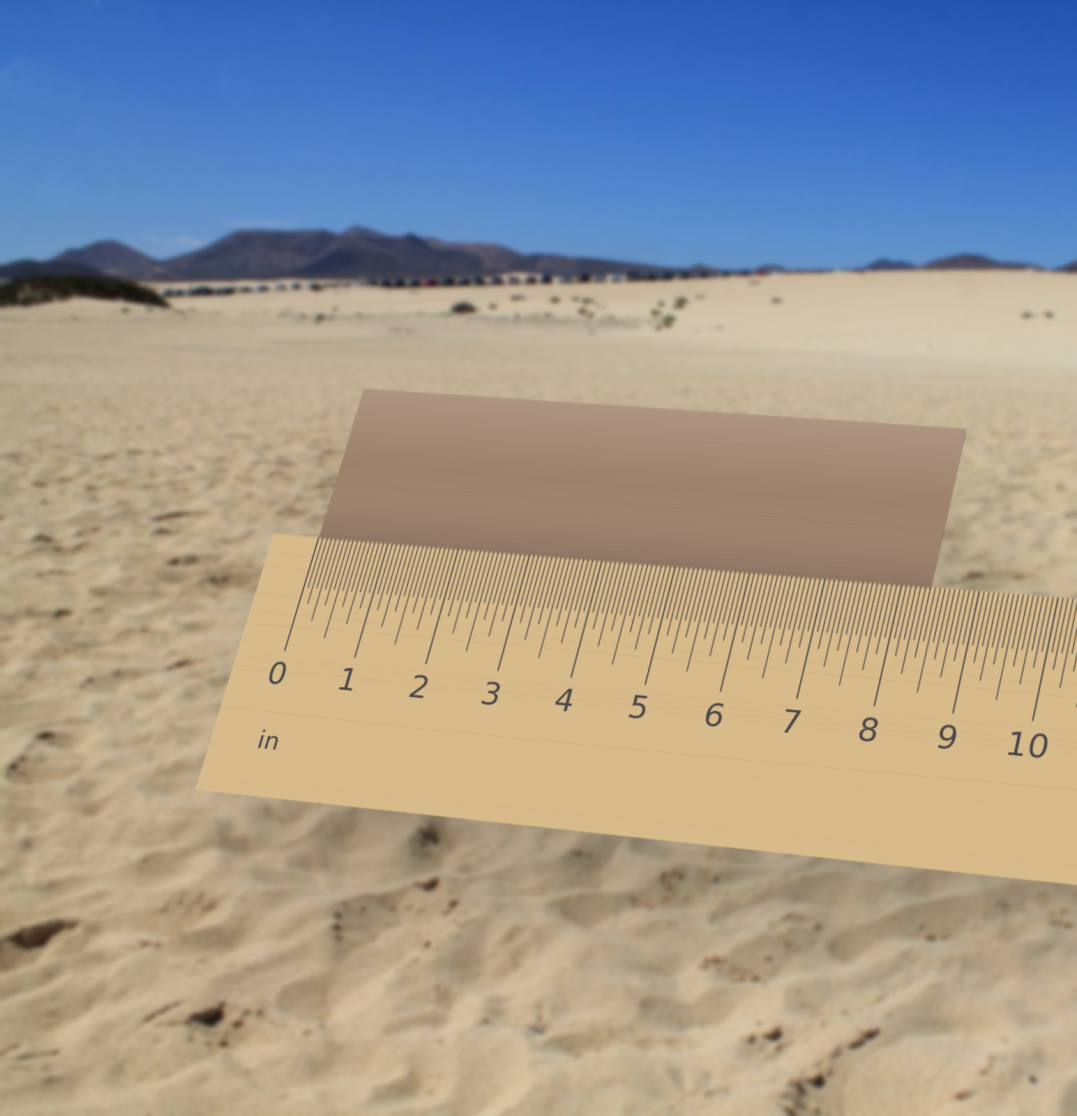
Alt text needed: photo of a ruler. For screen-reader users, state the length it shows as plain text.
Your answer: 8.375 in
